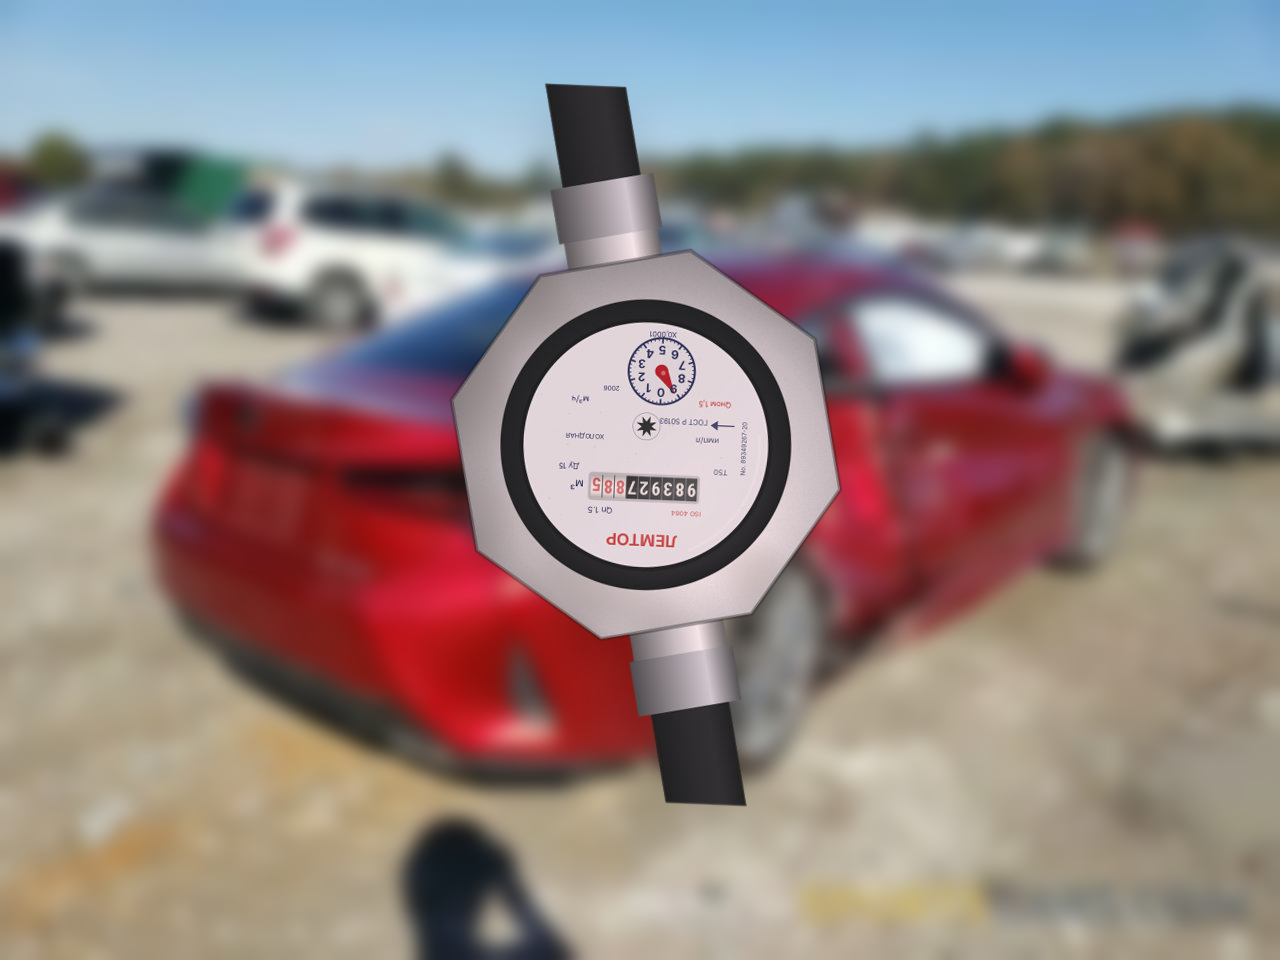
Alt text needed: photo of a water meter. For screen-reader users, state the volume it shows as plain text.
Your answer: 983927.8849 m³
